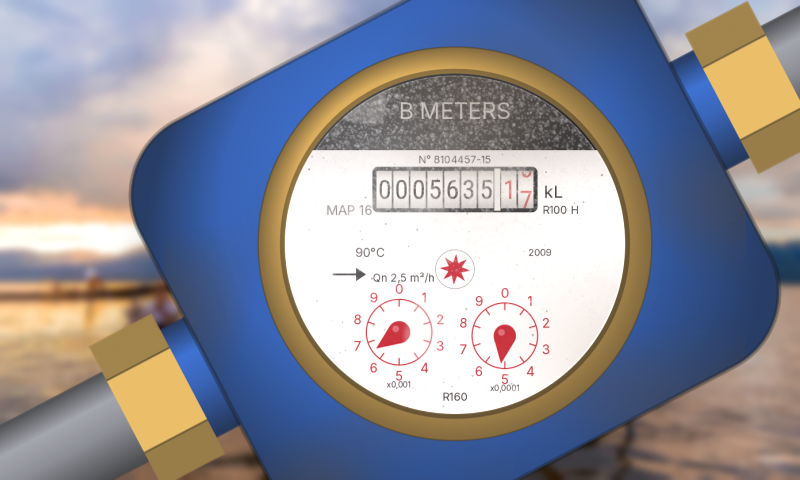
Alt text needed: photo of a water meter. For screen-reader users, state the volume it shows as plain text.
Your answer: 5635.1665 kL
